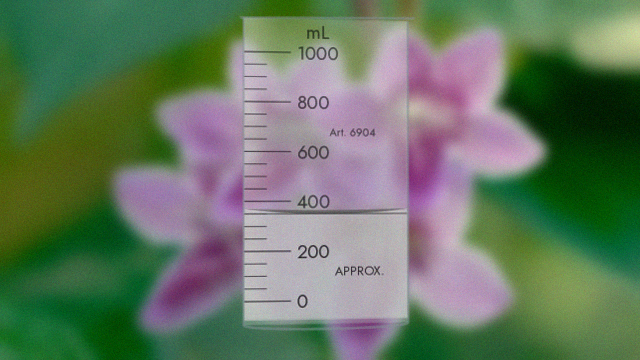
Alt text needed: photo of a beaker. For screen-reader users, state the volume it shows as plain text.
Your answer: 350 mL
